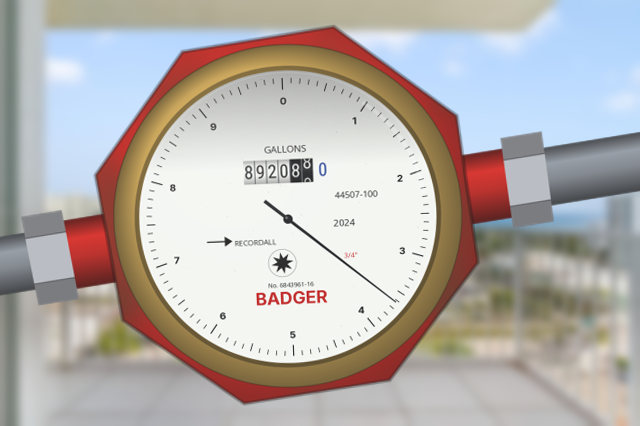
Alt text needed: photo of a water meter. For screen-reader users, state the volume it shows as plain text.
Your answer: 8920883.6 gal
